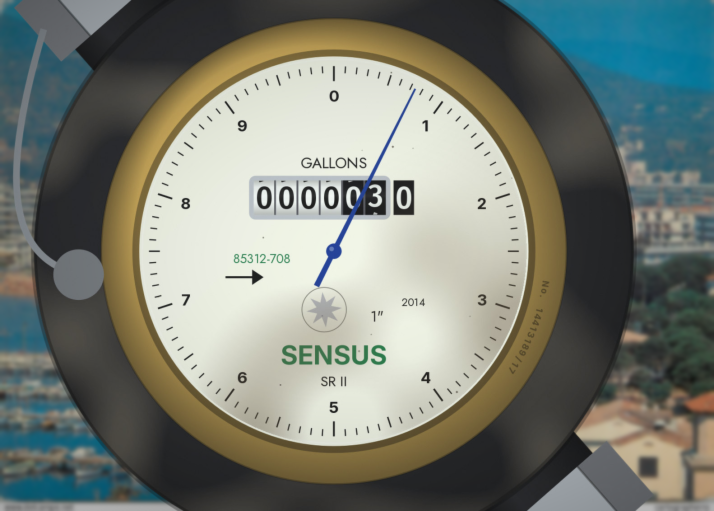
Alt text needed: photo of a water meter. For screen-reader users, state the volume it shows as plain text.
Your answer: 30.7 gal
